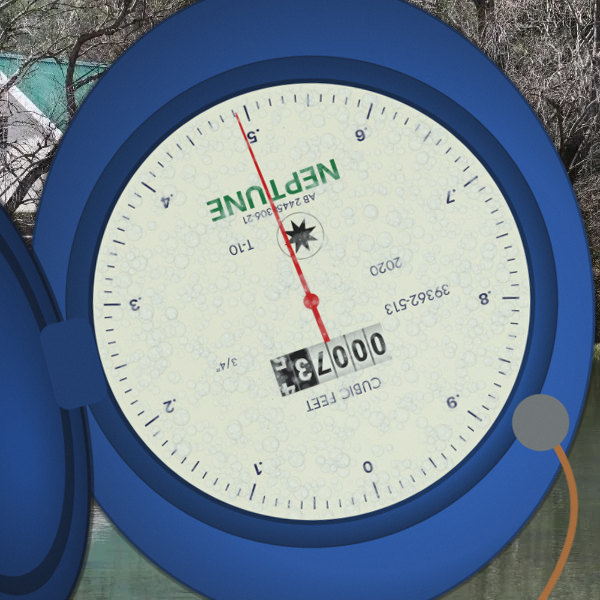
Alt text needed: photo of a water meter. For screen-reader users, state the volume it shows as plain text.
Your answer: 734.49 ft³
